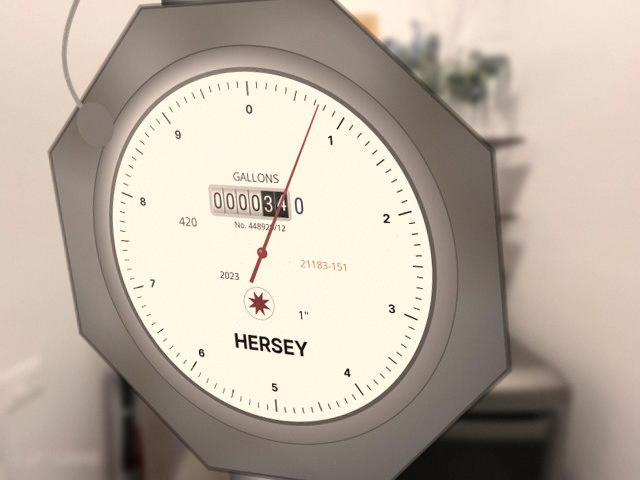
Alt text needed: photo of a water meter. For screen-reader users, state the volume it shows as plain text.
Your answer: 340.7 gal
